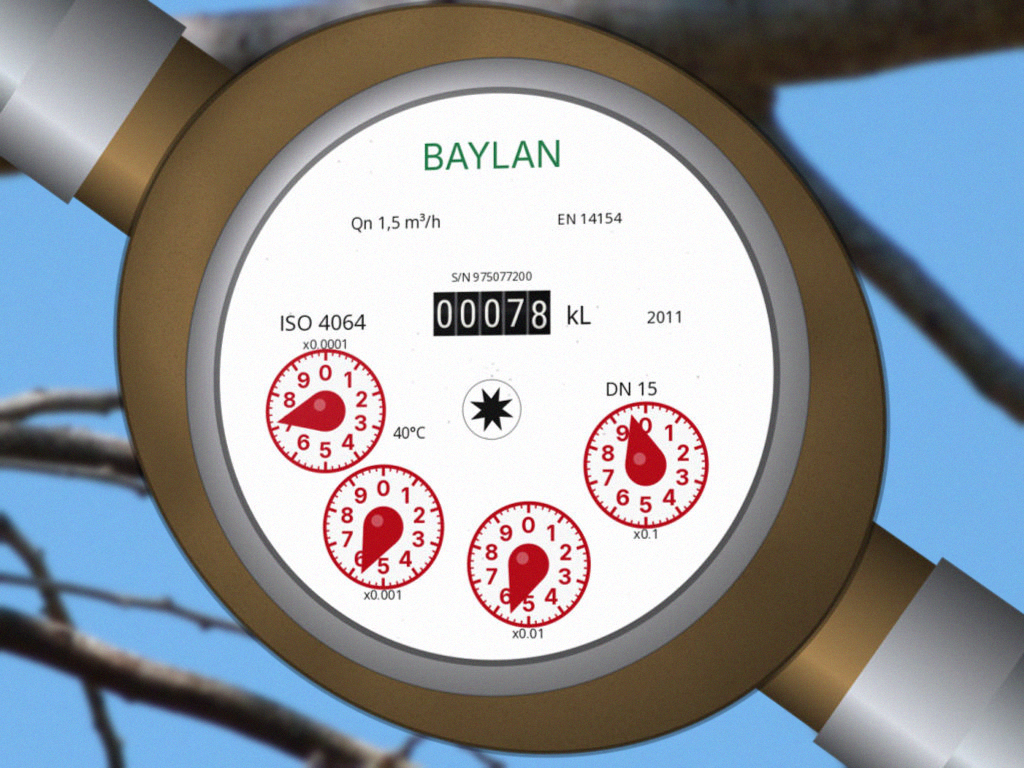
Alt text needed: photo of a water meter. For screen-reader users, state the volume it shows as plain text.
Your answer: 77.9557 kL
